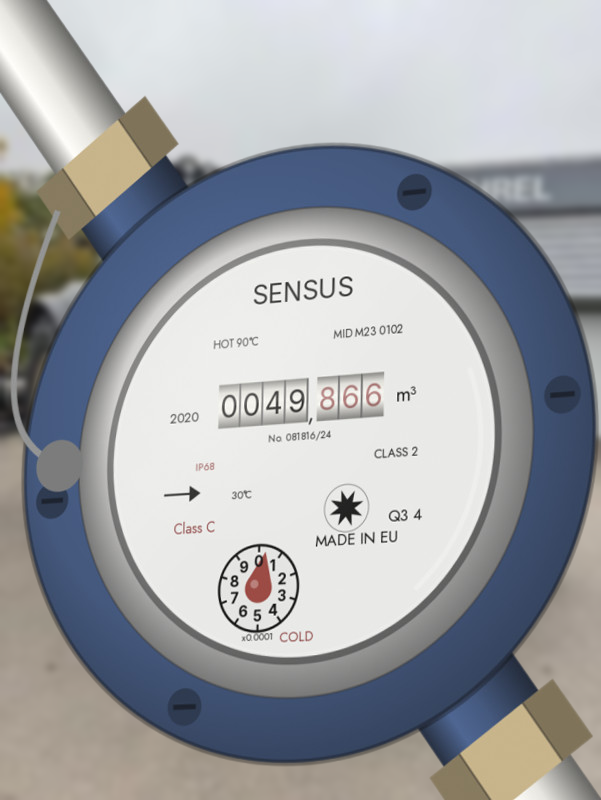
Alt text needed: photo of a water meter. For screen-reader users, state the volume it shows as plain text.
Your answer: 49.8660 m³
